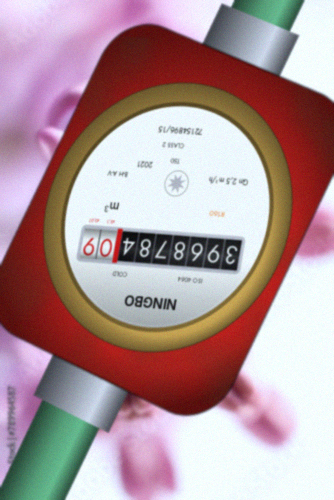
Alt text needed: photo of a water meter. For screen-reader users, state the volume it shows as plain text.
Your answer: 3968784.09 m³
